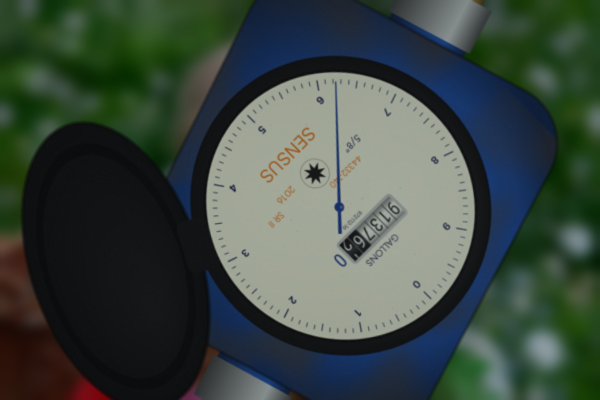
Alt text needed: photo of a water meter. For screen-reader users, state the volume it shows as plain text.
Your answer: 9137616.2 gal
